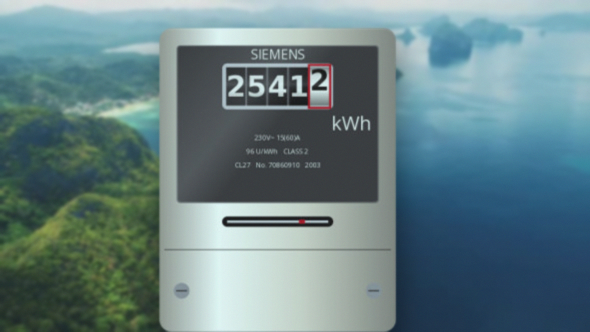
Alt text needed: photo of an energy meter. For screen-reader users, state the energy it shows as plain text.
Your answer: 2541.2 kWh
